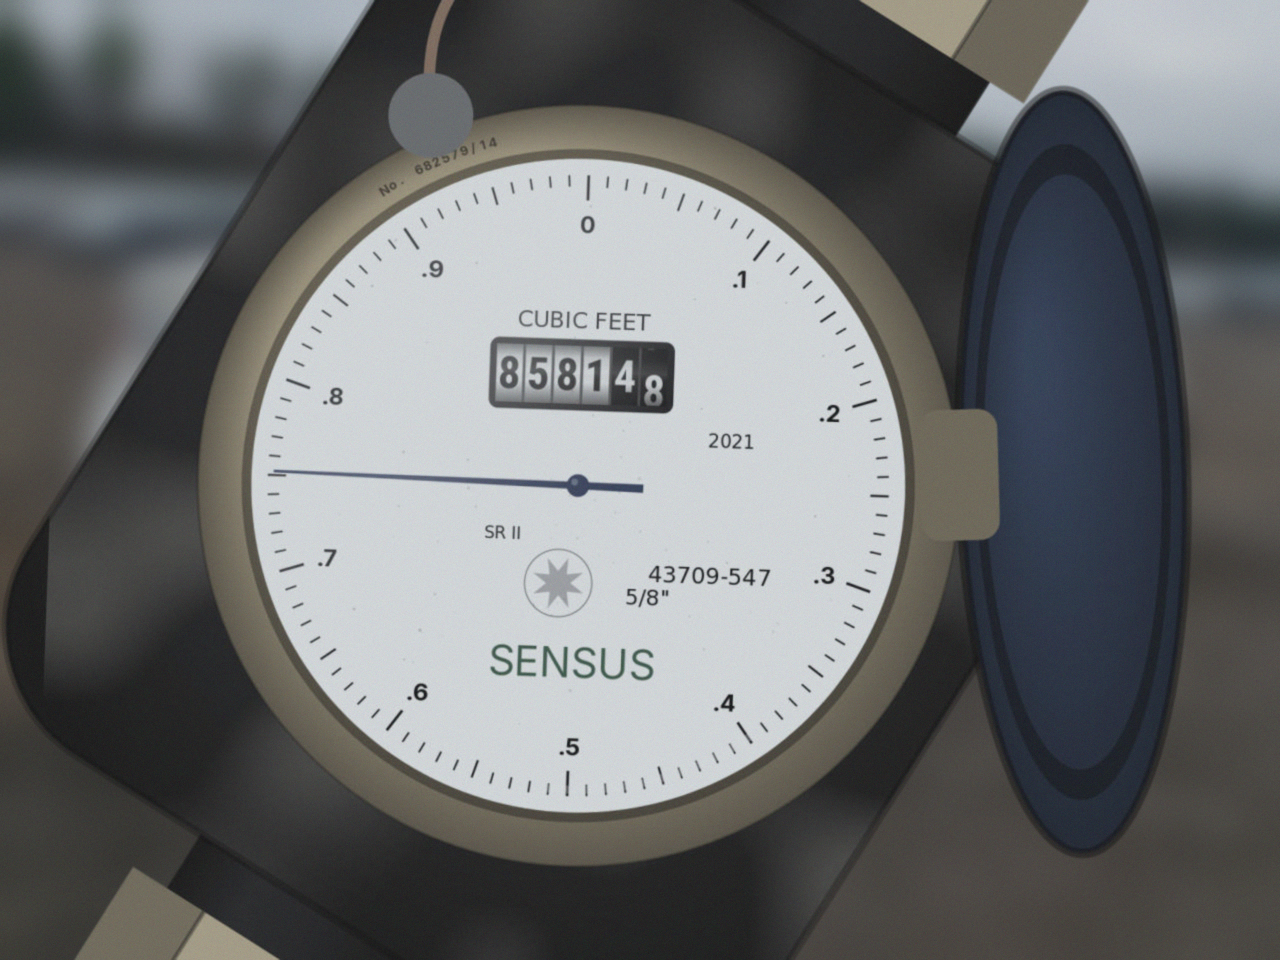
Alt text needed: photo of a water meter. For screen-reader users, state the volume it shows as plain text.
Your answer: 858147.75 ft³
